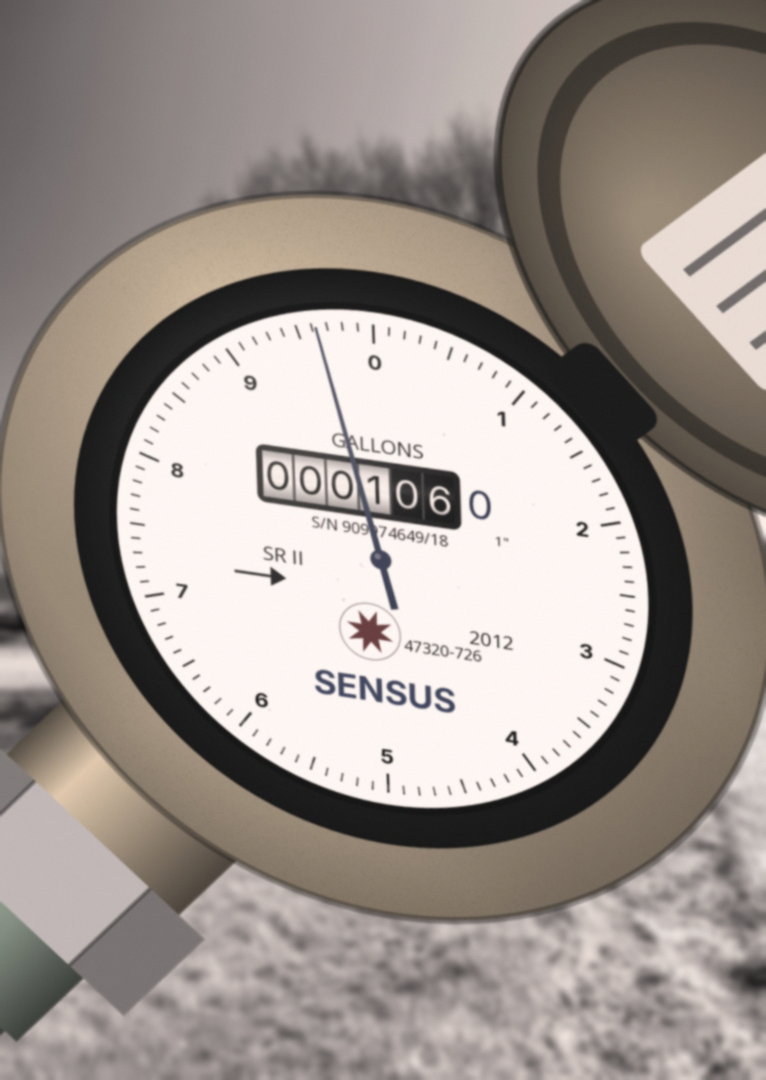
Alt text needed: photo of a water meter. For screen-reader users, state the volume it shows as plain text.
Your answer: 1059.6 gal
